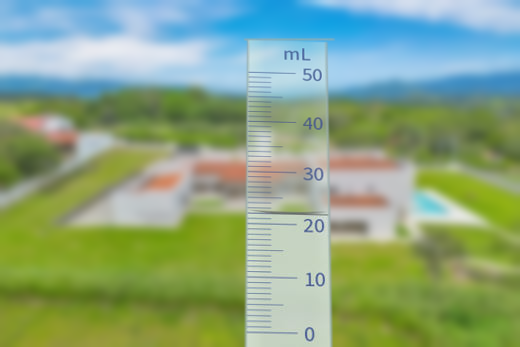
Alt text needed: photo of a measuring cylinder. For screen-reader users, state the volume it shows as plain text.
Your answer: 22 mL
